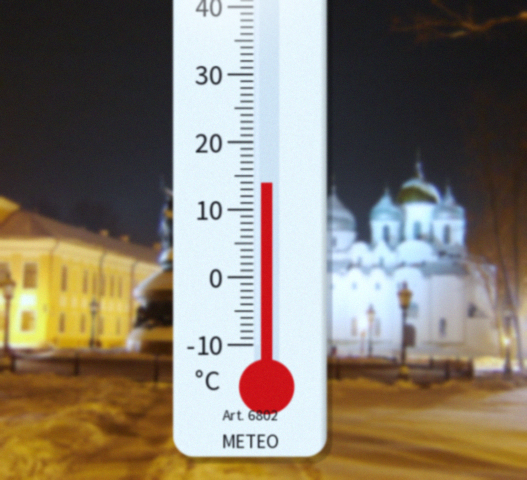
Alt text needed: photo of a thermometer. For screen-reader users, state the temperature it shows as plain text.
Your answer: 14 °C
